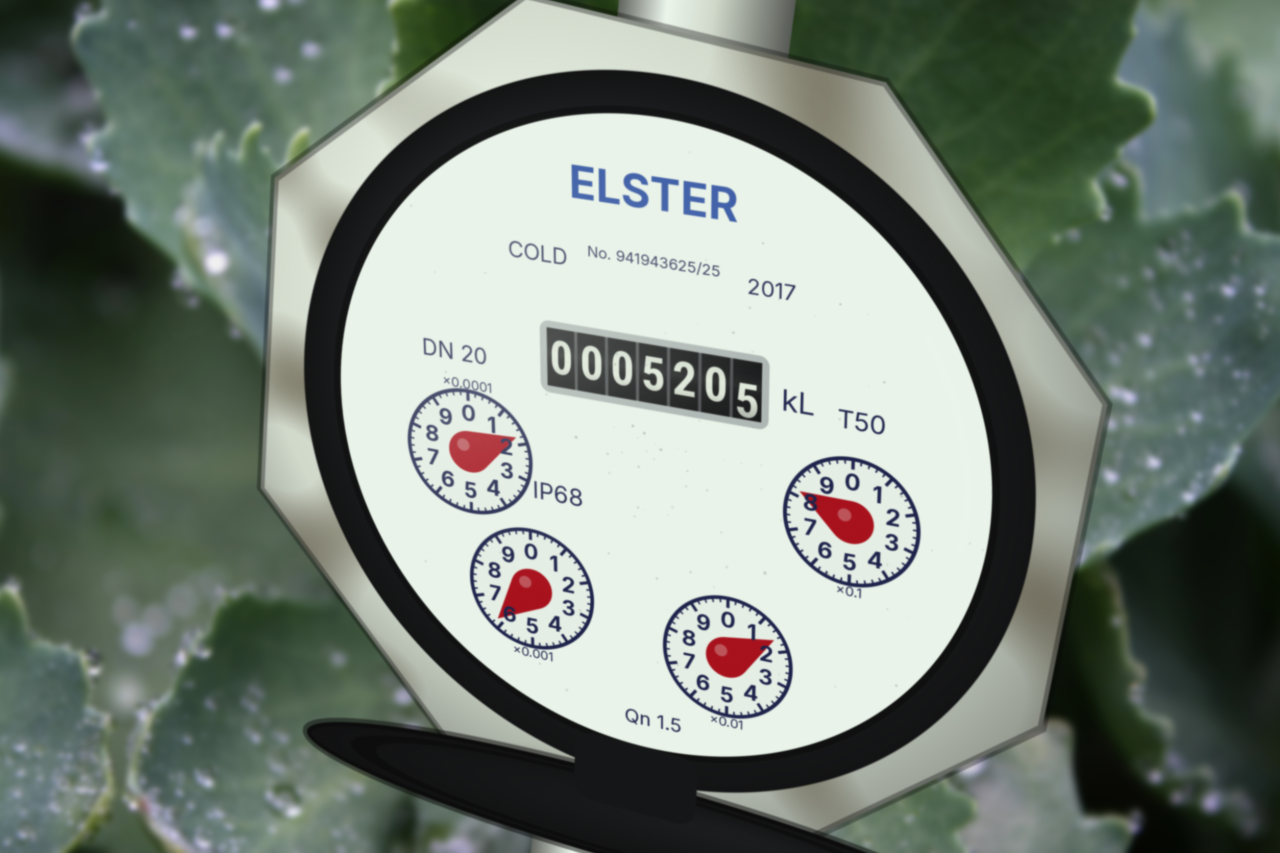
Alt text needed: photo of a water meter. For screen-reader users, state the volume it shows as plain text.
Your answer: 5204.8161 kL
